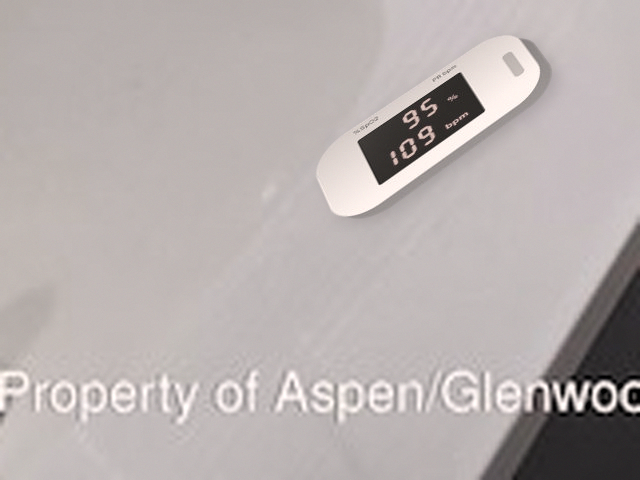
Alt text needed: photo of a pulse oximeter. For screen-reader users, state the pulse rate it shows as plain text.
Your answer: 109 bpm
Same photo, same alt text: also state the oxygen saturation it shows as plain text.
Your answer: 95 %
